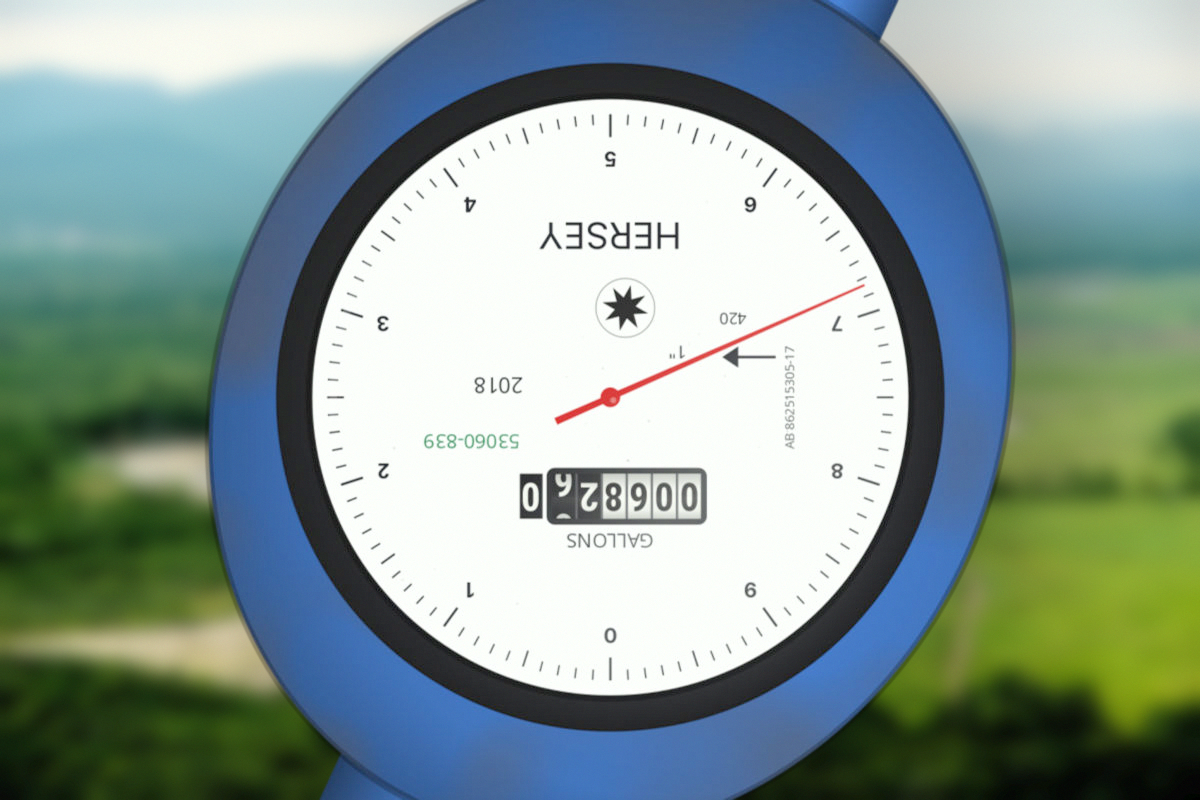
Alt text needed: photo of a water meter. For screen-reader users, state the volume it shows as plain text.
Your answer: 68256.8 gal
